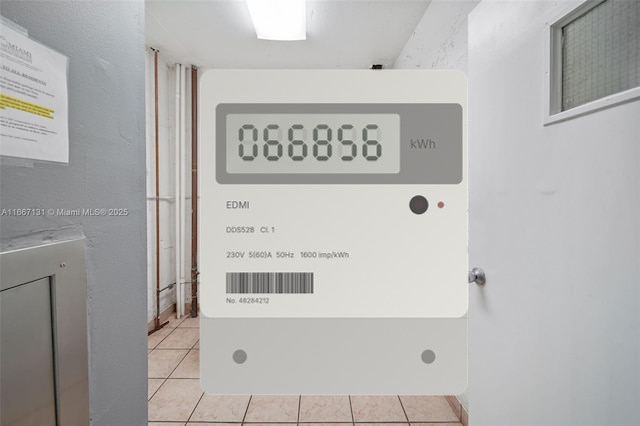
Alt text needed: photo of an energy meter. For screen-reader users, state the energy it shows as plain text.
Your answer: 66856 kWh
